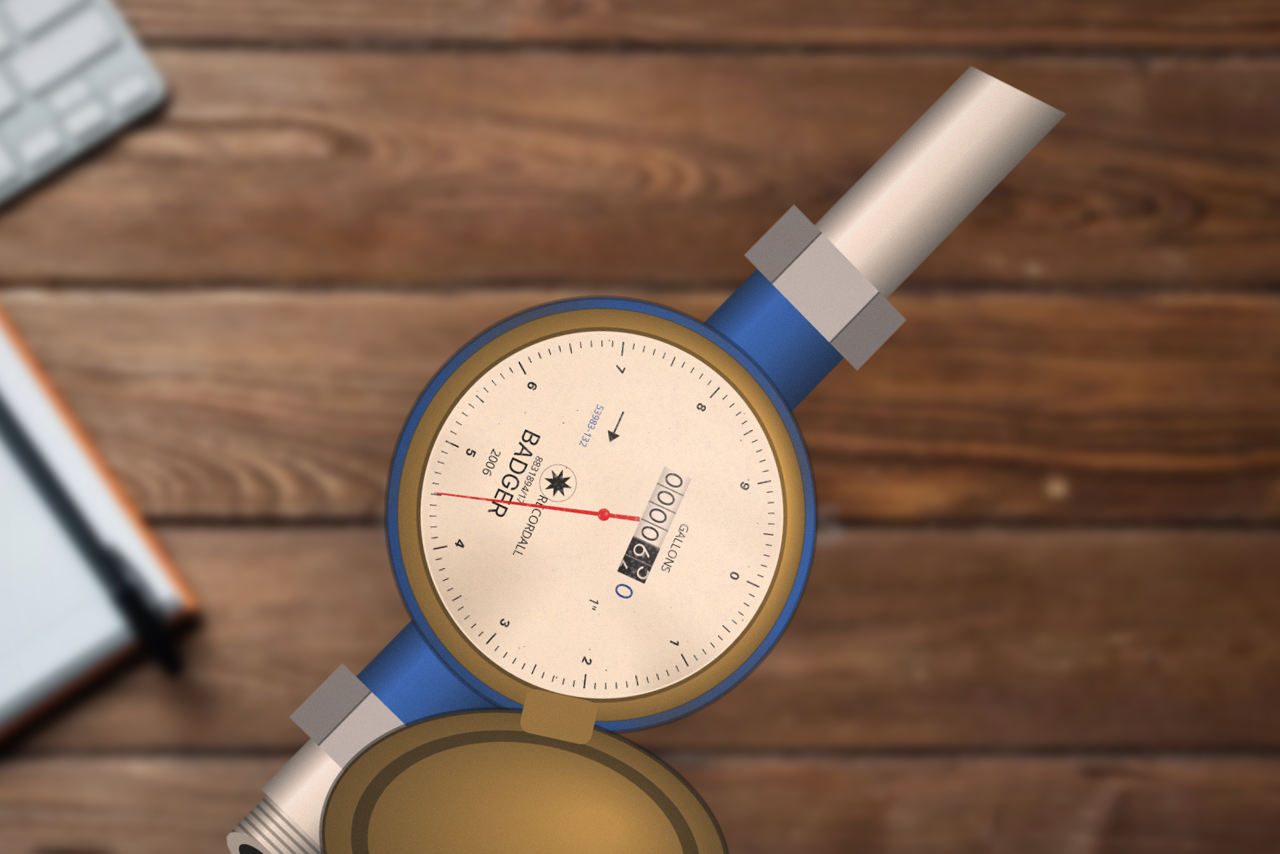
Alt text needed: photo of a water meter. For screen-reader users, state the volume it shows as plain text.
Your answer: 654.5 gal
